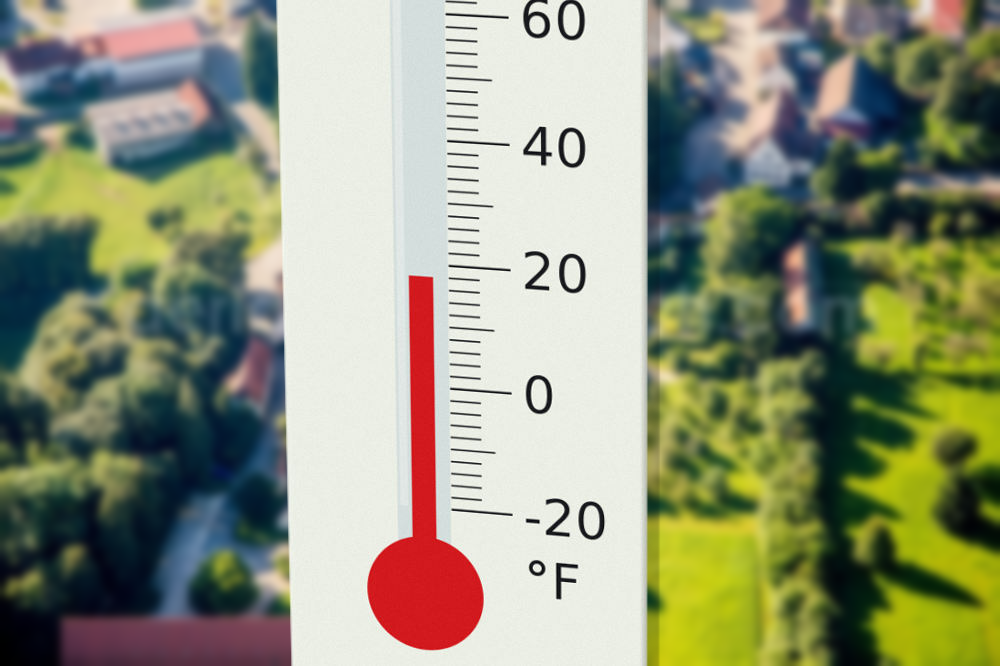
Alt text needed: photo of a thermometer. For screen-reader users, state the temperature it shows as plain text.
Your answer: 18 °F
